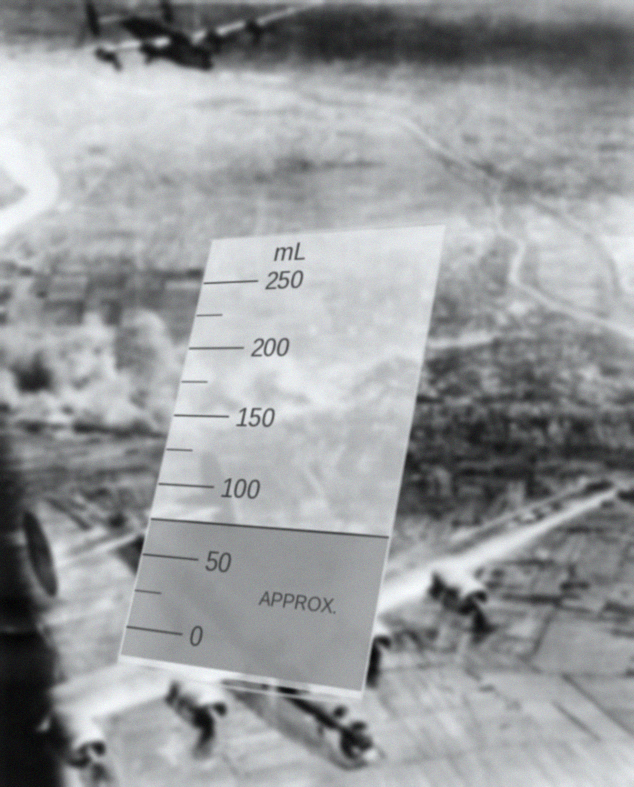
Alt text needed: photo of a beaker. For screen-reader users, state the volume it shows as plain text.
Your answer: 75 mL
